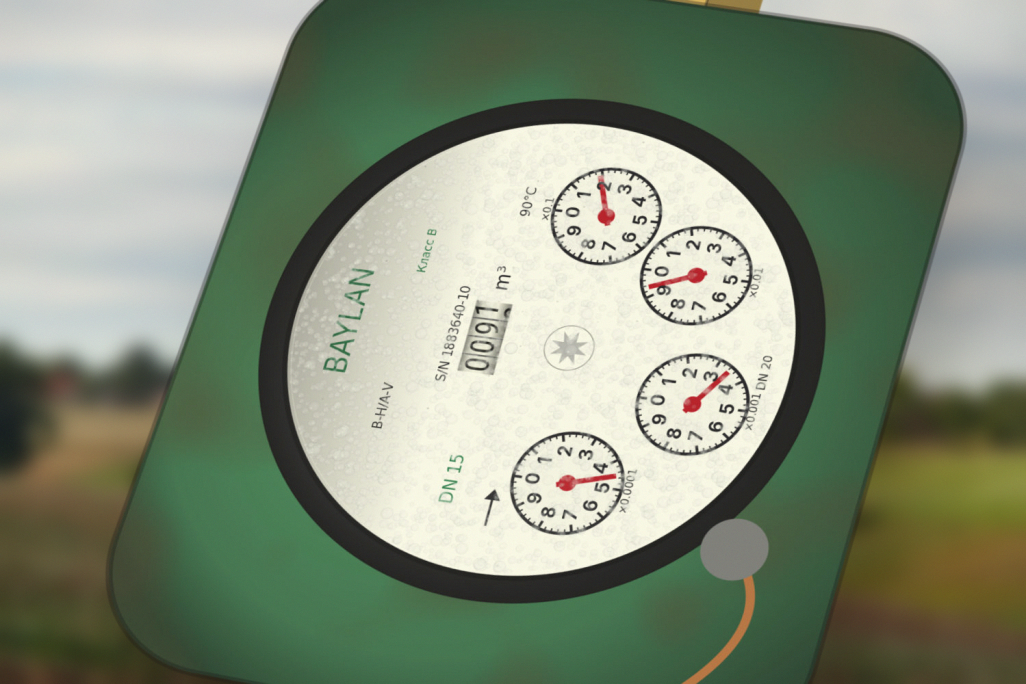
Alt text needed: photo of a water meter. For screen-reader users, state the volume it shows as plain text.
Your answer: 91.1934 m³
